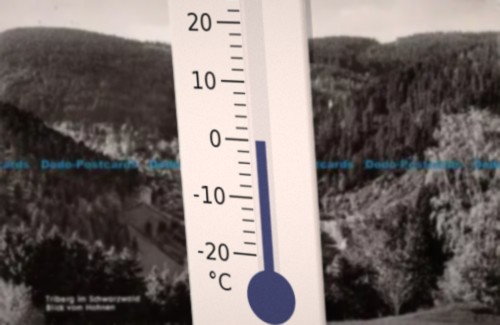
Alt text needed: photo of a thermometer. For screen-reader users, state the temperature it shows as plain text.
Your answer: 0 °C
